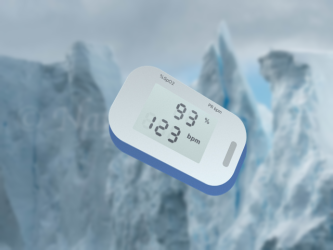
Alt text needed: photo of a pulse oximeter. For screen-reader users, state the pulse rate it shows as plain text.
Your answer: 123 bpm
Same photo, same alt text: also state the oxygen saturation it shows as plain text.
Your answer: 93 %
